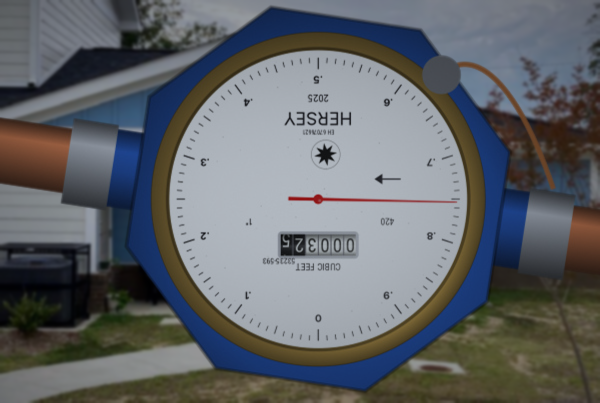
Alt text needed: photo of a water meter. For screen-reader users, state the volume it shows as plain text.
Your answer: 324.75 ft³
